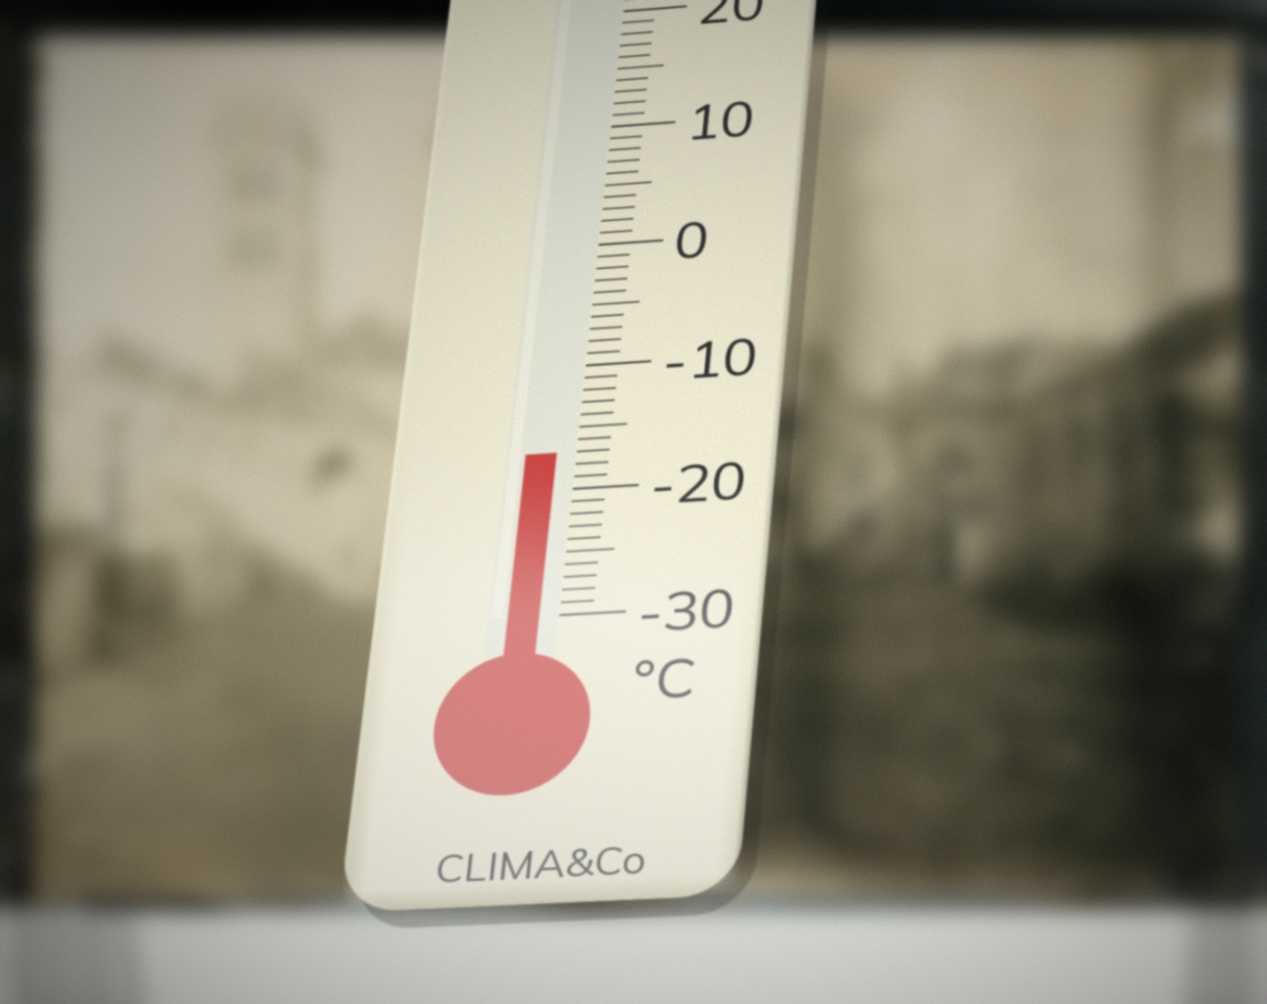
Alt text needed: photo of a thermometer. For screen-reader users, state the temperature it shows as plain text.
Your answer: -17 °C
